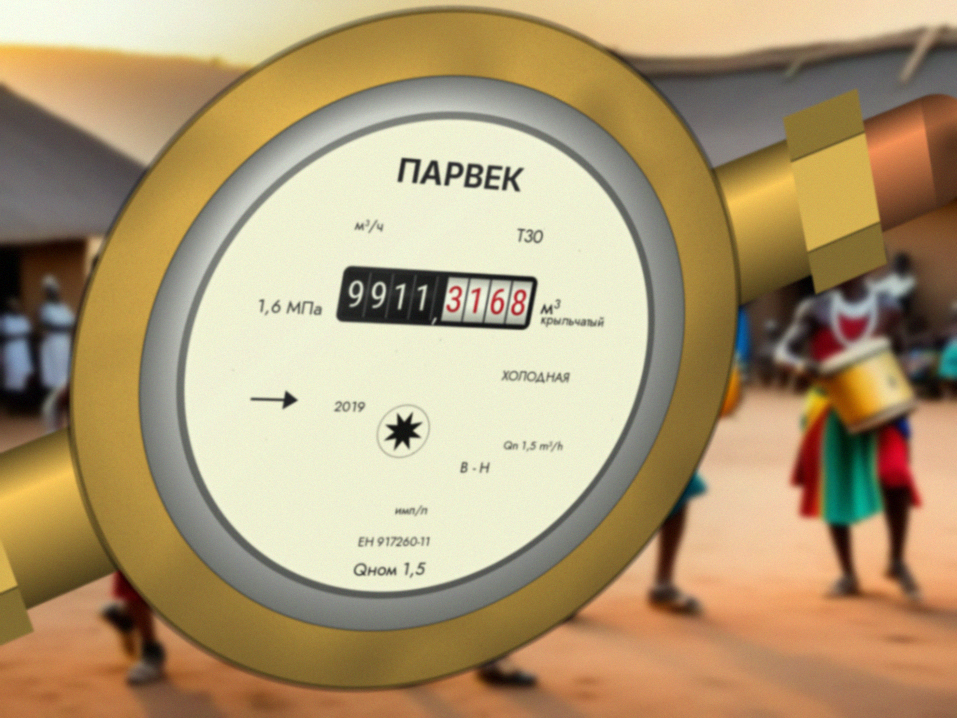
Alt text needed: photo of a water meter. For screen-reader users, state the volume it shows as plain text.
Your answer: 9911.3168 m³
